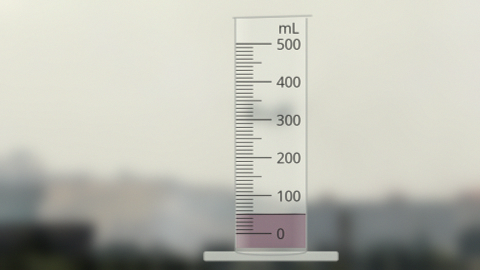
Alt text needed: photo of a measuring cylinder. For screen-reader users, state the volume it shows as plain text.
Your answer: 50 mL
